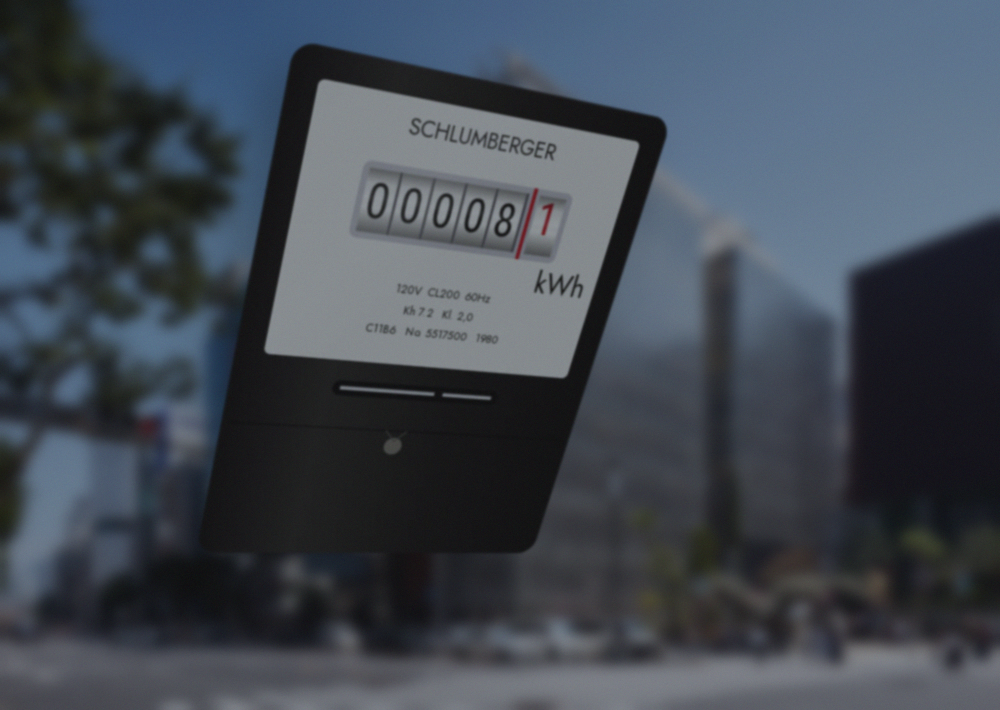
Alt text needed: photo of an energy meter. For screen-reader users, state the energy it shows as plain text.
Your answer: 8.1 kWh
